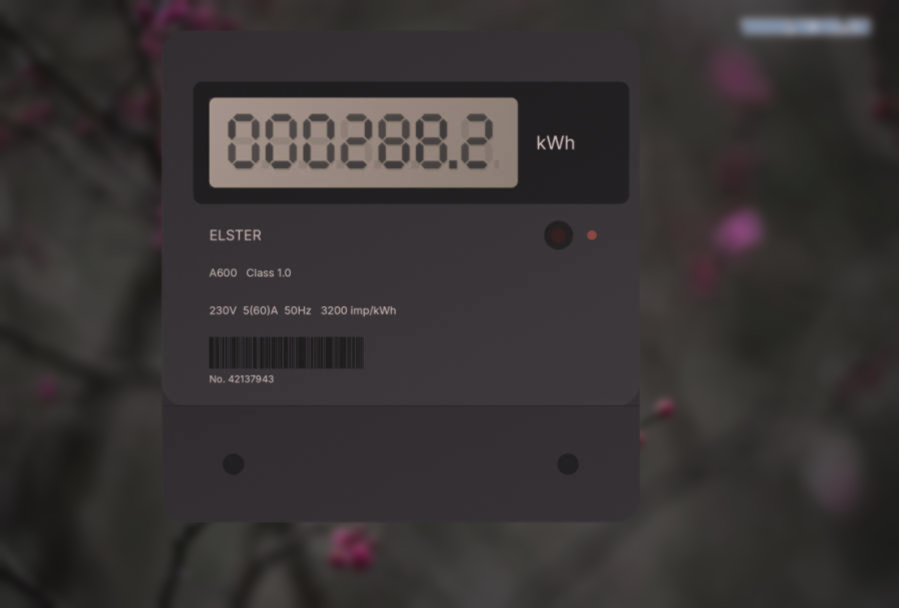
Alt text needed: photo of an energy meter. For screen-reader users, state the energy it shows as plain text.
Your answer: 288.2 kWh
